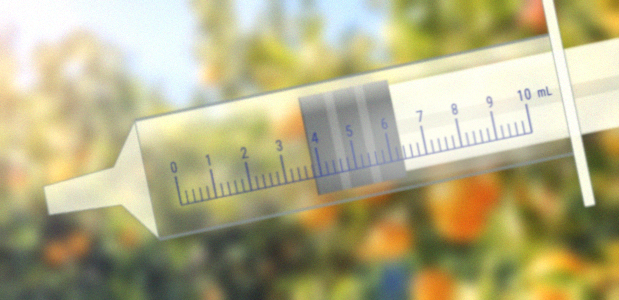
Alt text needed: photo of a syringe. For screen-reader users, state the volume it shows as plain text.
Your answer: 3.8 mL
